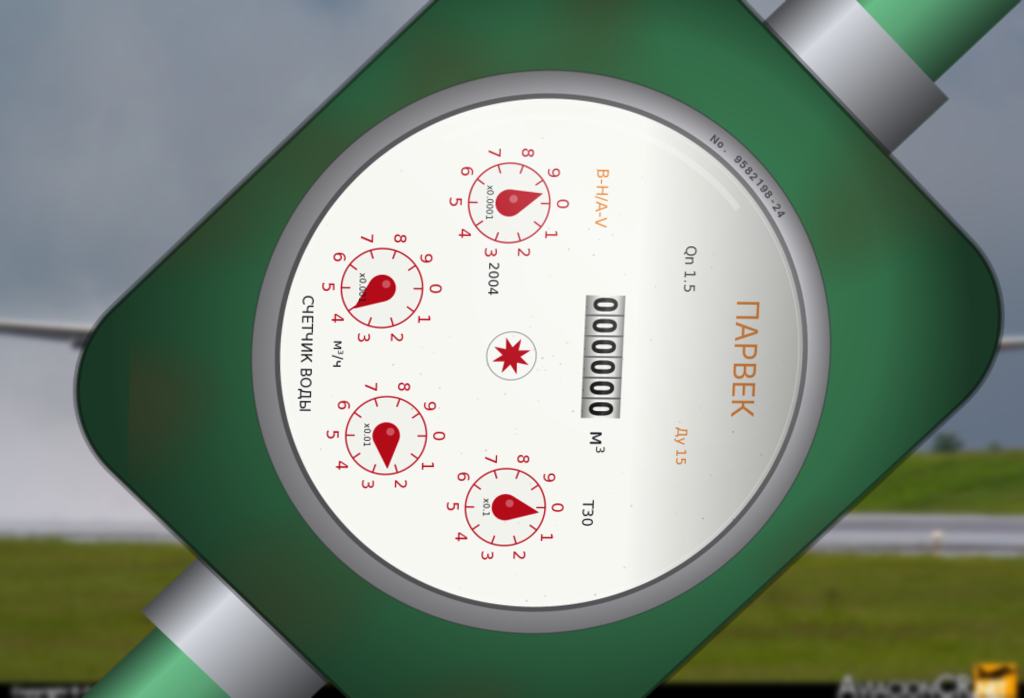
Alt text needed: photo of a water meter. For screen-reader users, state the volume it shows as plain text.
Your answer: 0.0239 m³
